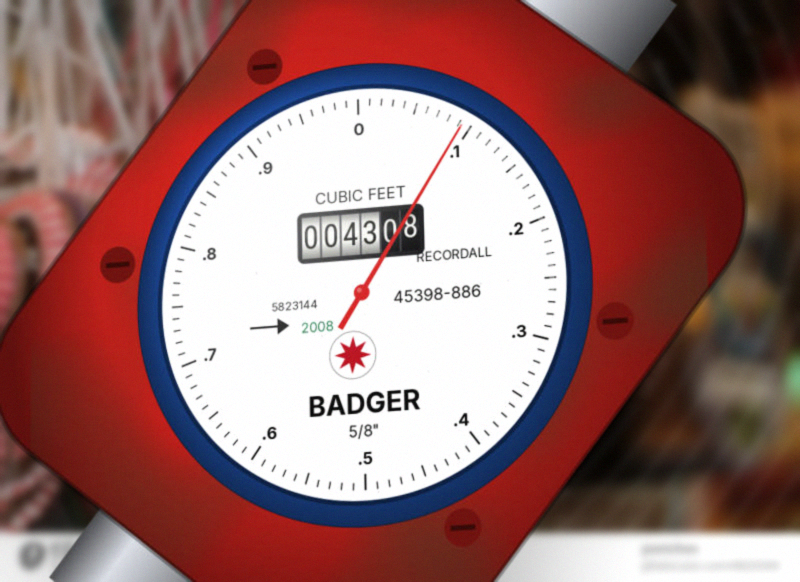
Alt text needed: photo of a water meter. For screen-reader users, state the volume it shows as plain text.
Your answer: 4308.09 ft³
